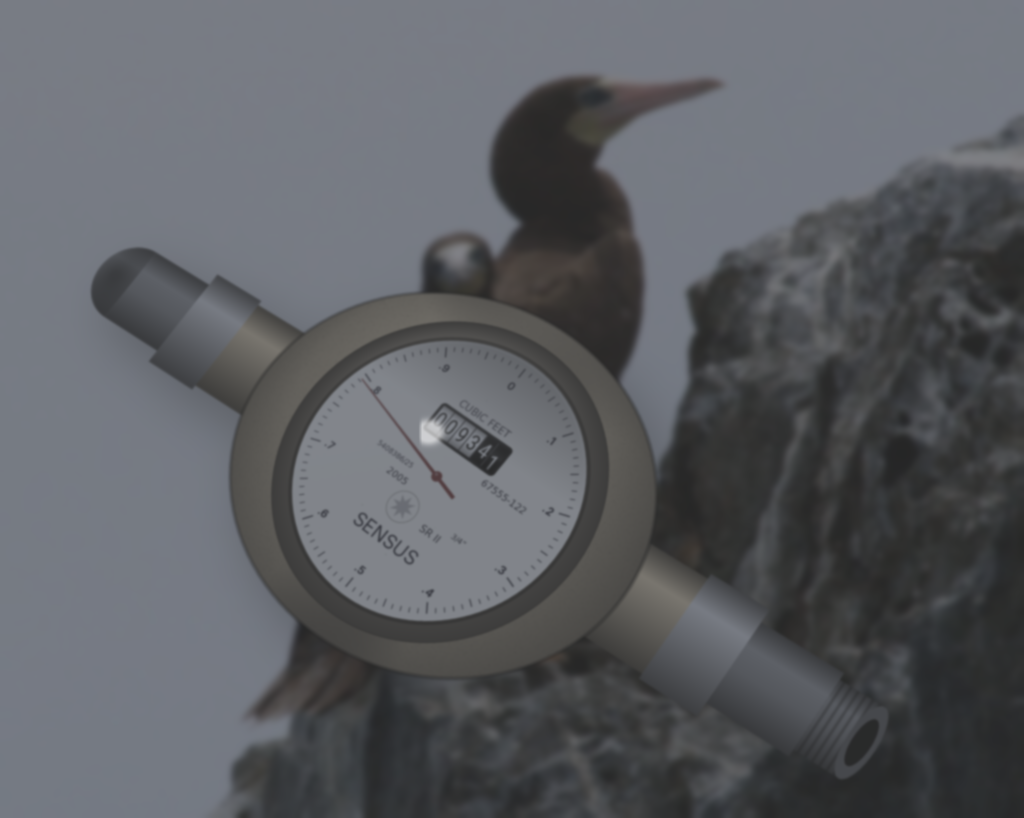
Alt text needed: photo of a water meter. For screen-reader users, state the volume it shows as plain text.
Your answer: 9340.79 ft³
